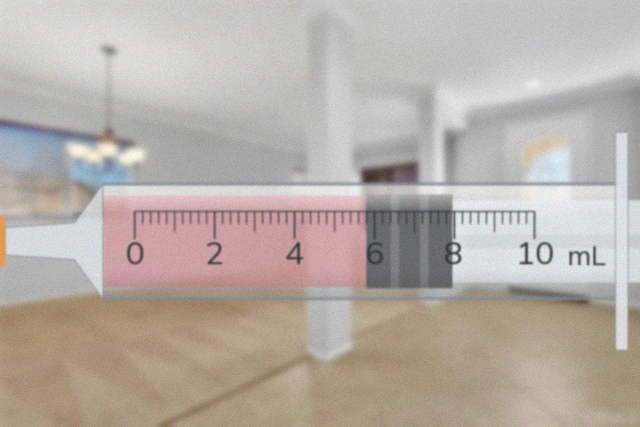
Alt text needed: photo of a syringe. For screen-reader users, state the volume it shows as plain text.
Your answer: 5.8 mL
